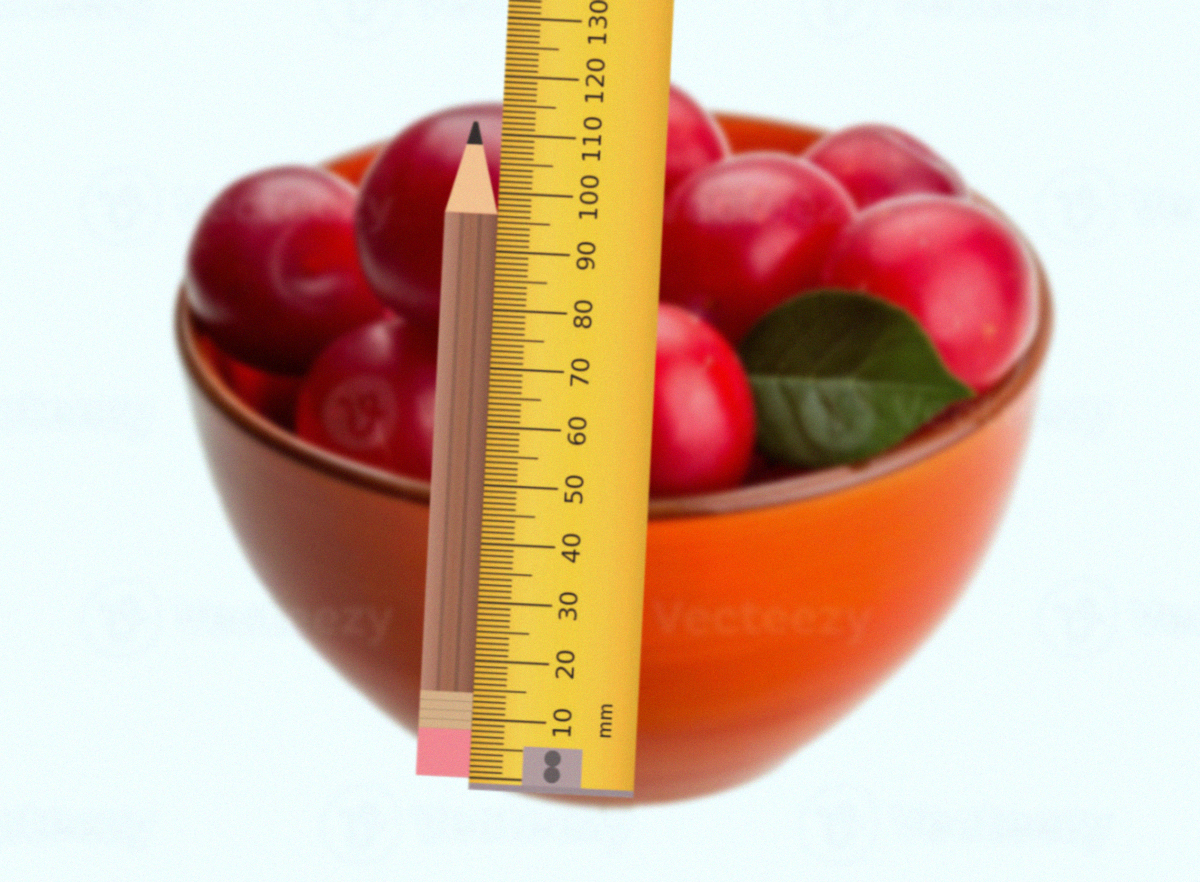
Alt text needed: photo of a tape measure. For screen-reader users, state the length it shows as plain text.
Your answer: 112 mm
